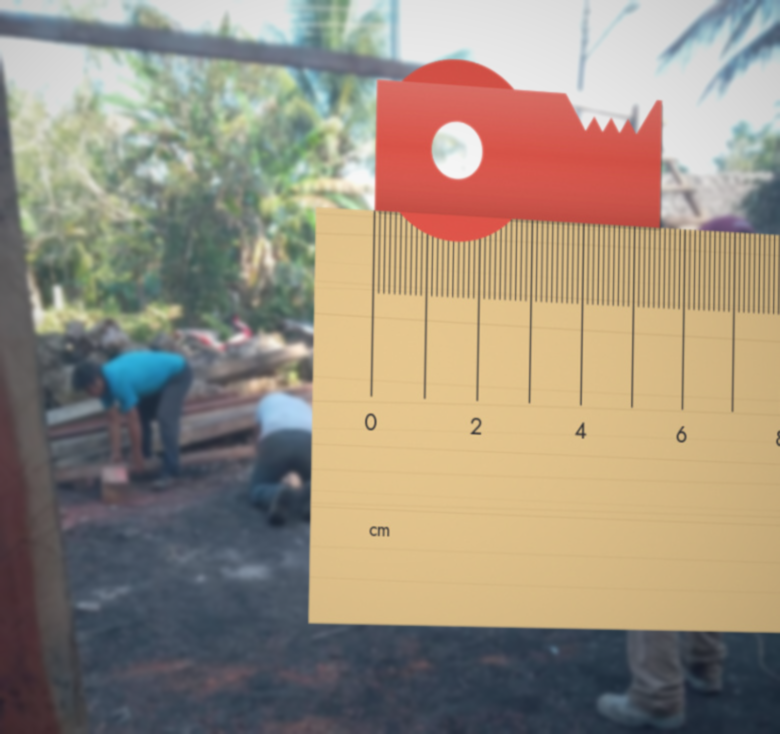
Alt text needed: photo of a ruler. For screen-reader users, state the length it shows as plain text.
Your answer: 5.5 cm
